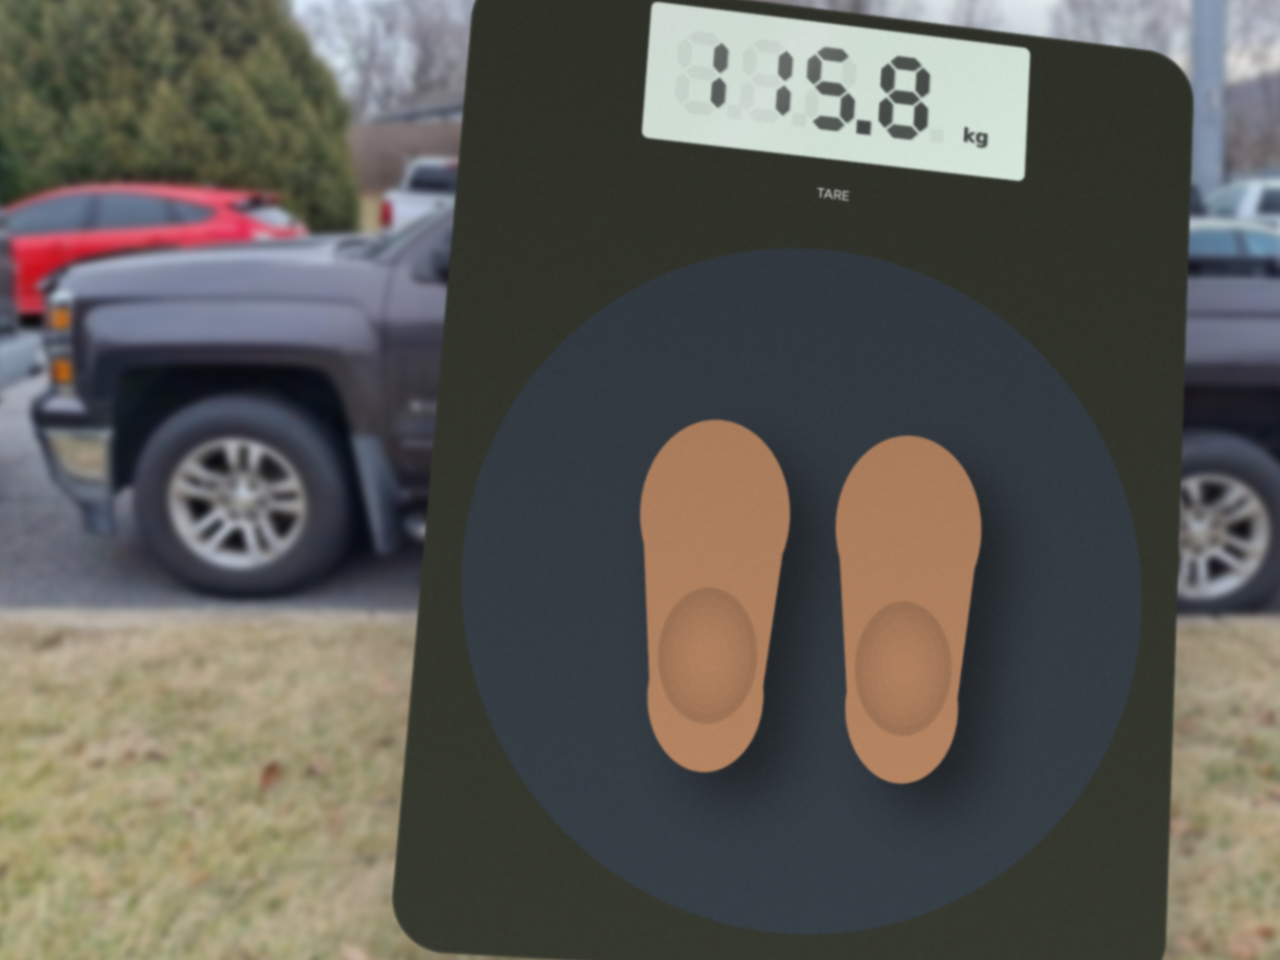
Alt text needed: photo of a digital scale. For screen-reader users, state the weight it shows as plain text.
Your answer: 115.8 kg
